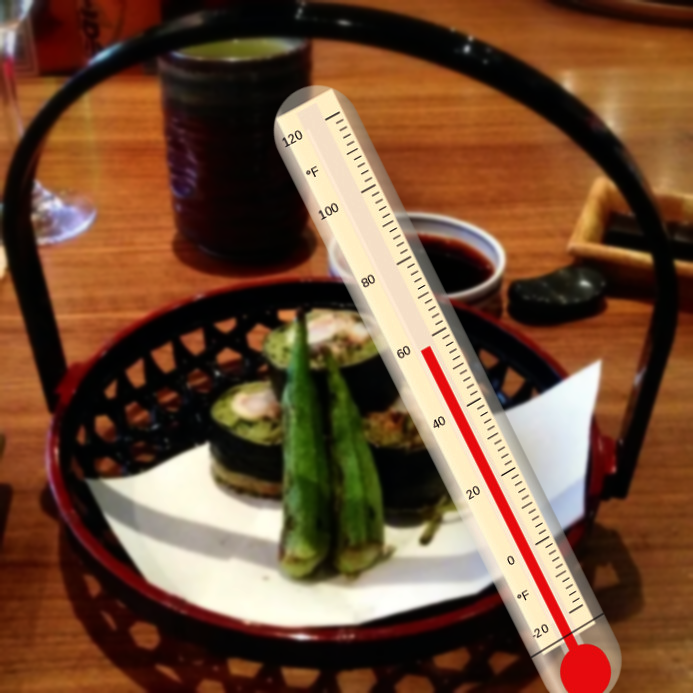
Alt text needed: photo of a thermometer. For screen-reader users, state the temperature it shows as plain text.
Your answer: 58 °F
